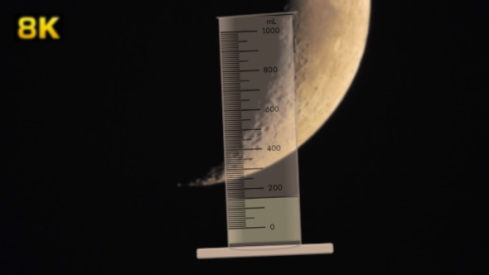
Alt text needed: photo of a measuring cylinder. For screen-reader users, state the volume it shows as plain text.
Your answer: 150 mL
